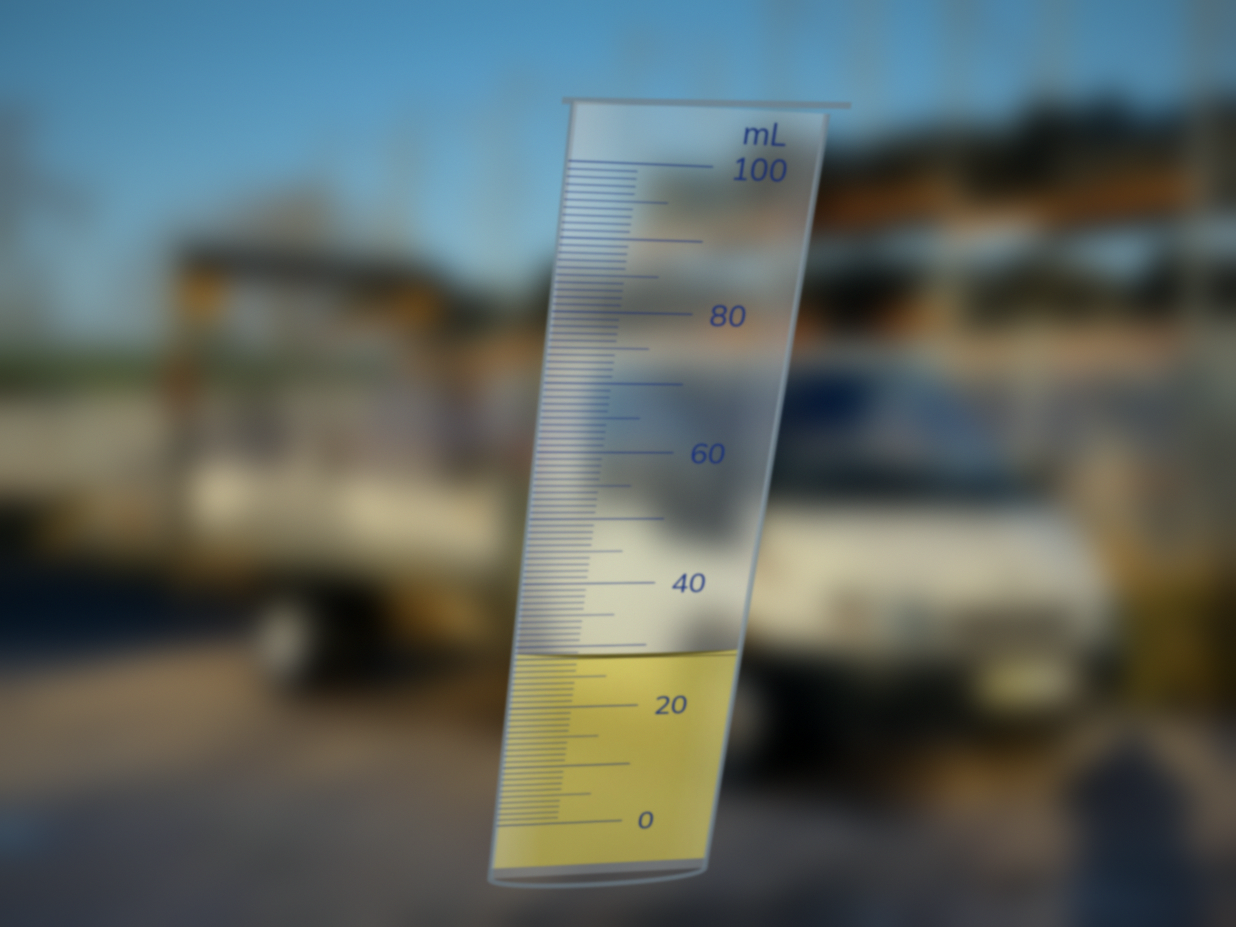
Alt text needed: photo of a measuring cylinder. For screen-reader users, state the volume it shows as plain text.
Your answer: 28 mL
